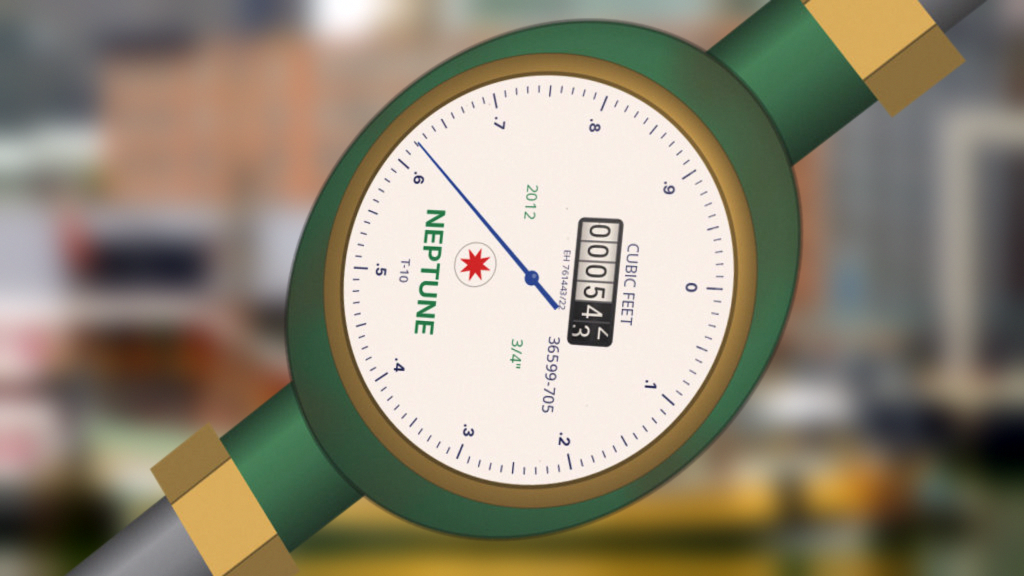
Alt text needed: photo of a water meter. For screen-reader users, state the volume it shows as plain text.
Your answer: 542.62 ft³
